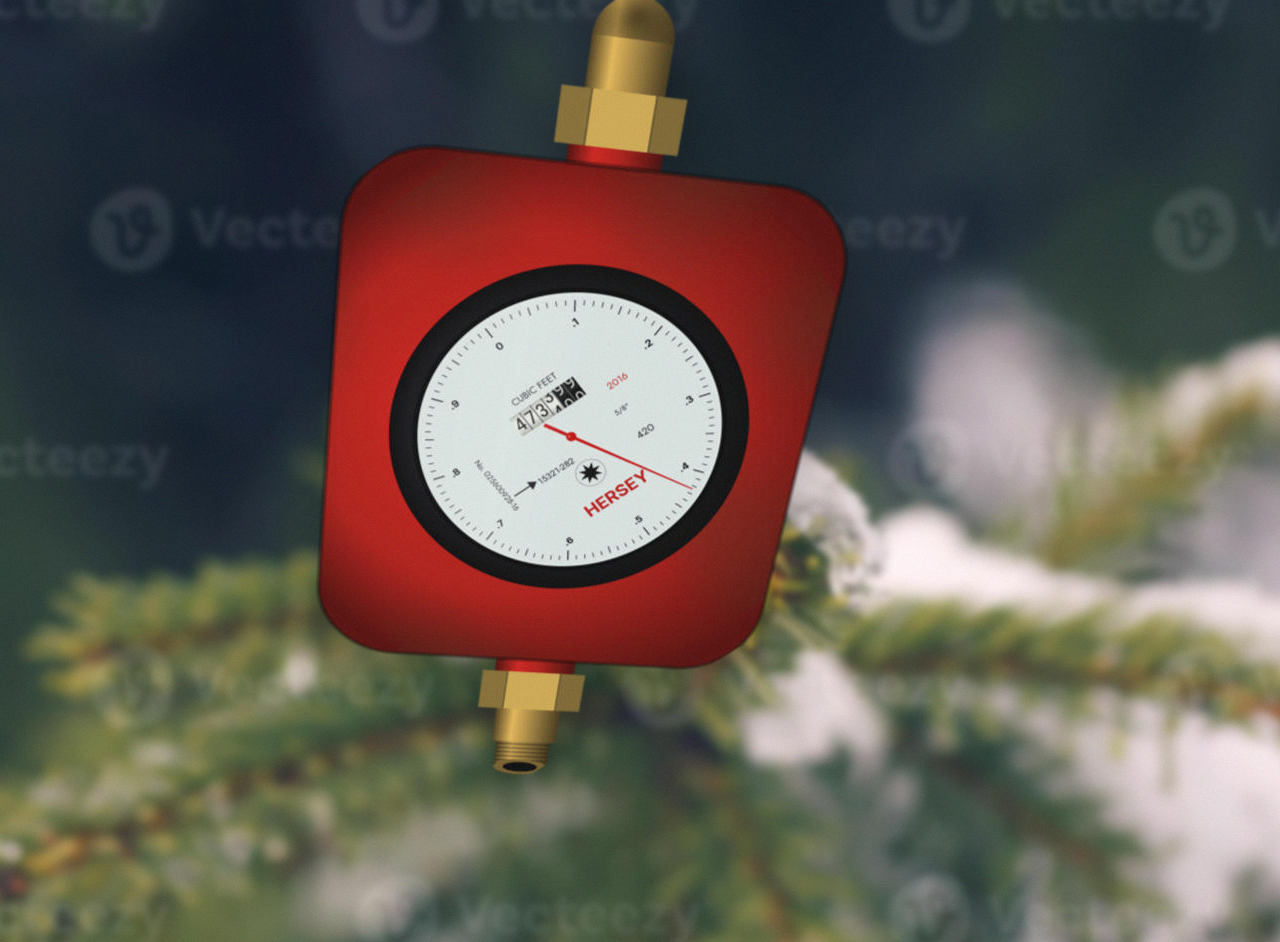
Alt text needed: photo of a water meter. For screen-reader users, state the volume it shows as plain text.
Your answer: 473399.42 ft³
